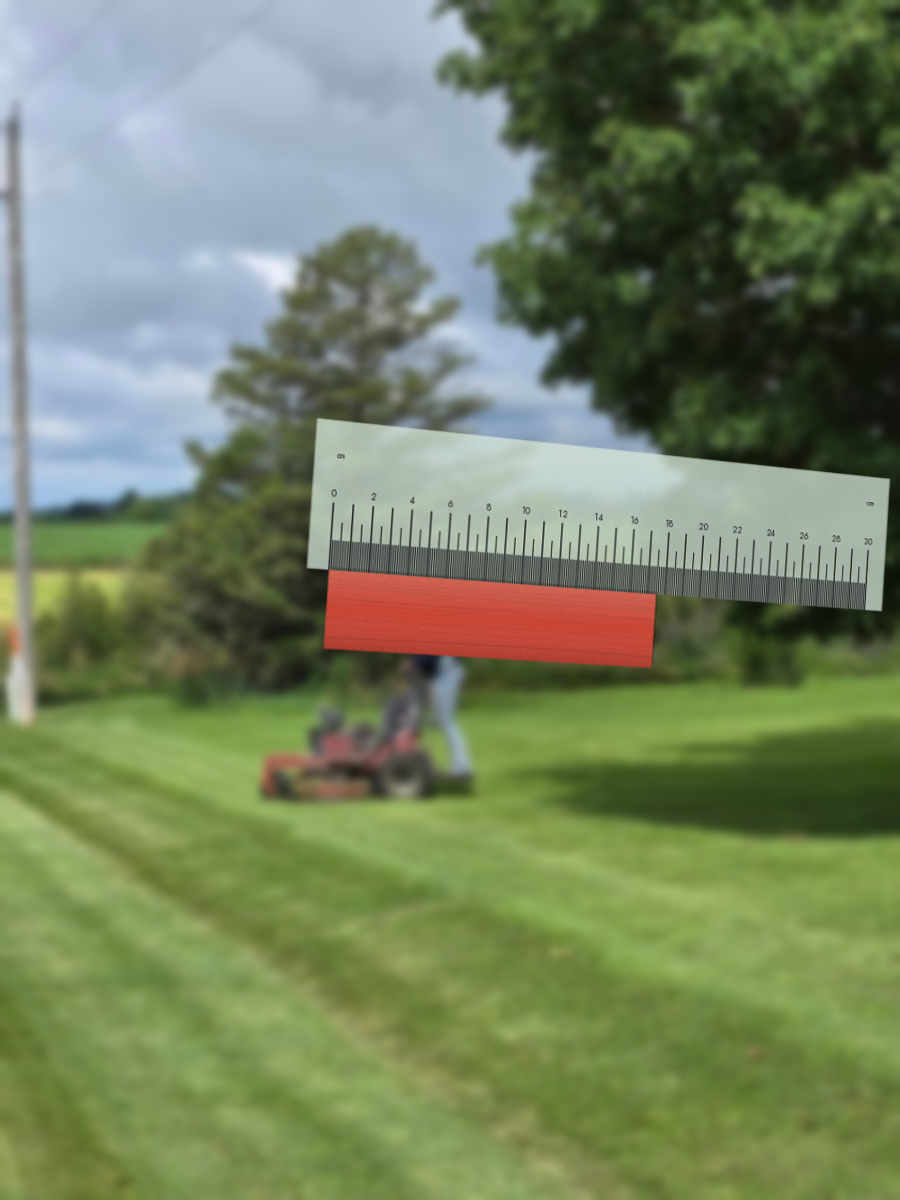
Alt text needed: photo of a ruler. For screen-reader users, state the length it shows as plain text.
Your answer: 17.5 cm
